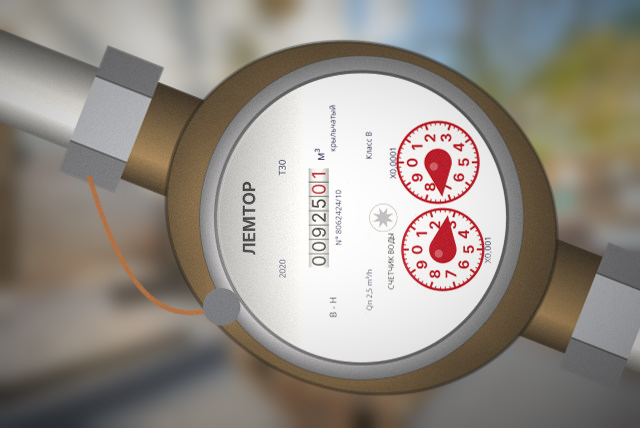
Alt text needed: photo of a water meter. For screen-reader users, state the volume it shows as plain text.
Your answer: 925.0127 m³
